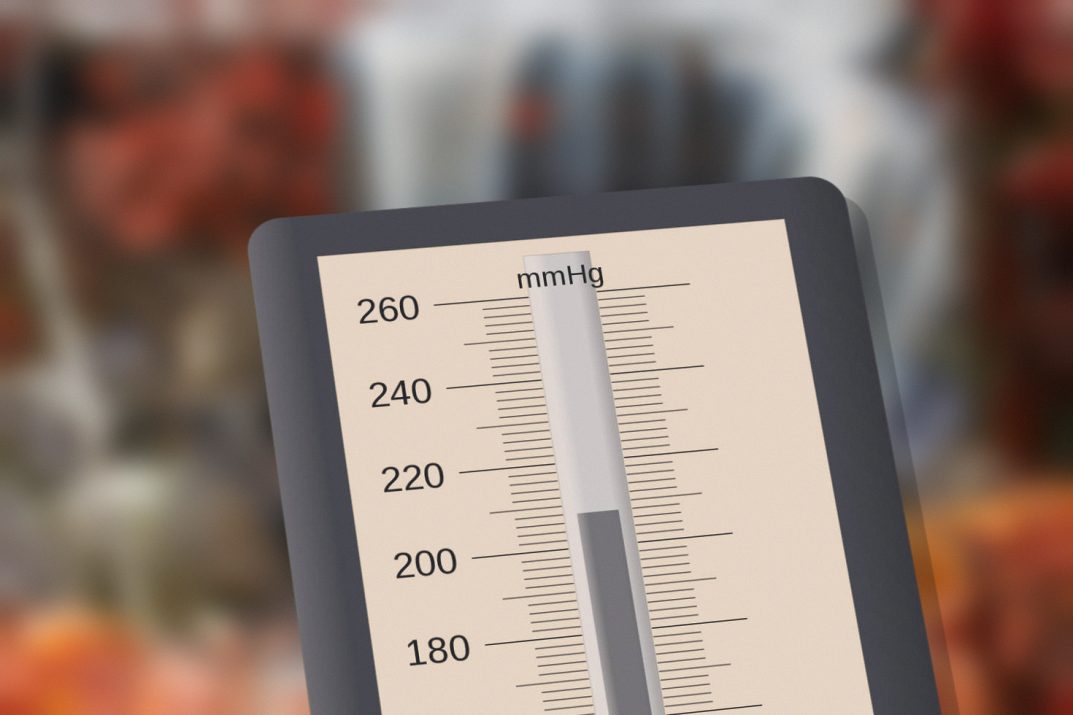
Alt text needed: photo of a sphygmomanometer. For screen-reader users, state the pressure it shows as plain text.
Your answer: 208 mmHg
